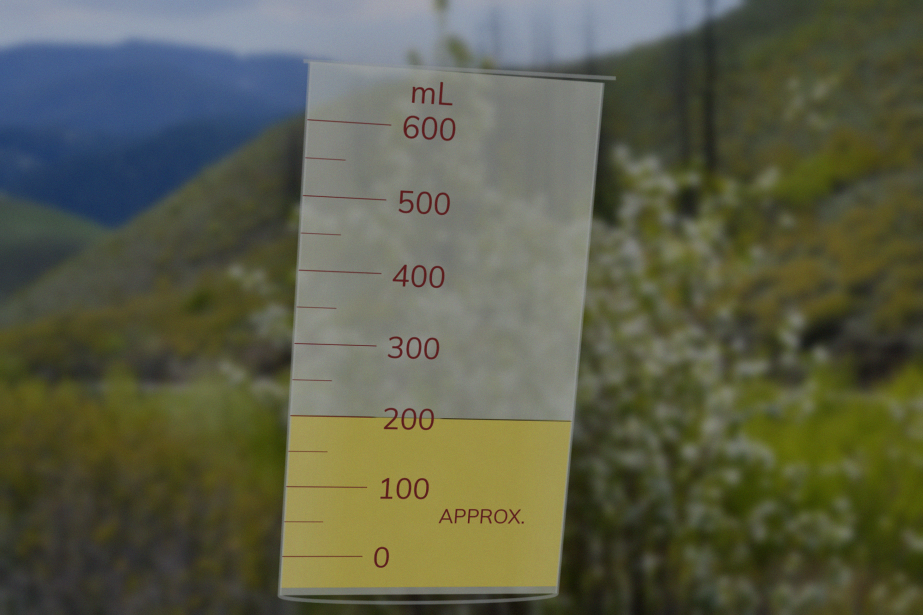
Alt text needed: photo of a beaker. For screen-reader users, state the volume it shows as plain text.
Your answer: 200 mL
